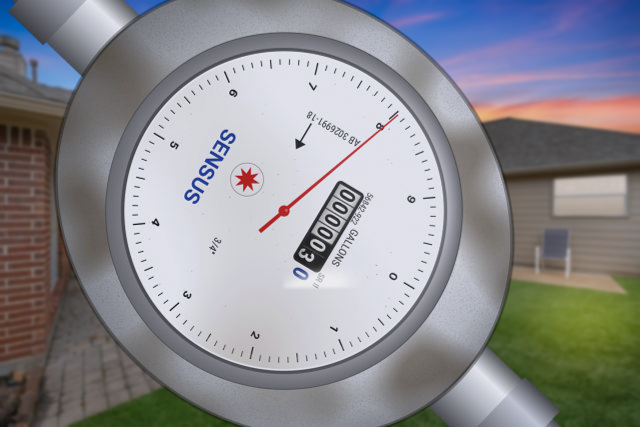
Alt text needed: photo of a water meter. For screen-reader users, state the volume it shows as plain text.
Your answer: 28.0 gal
